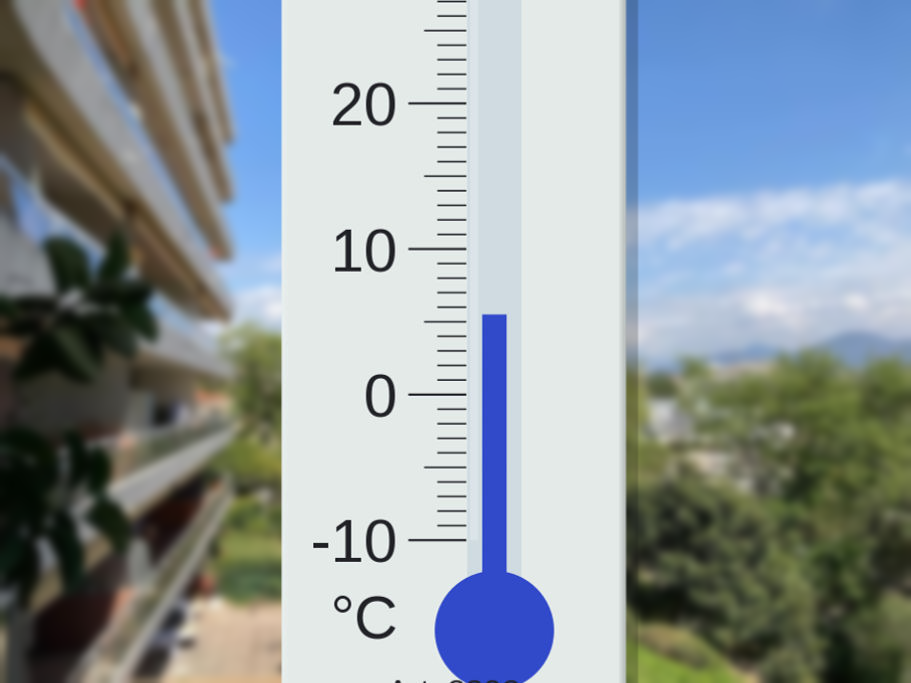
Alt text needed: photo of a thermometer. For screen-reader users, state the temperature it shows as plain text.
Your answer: 5.5 °C
